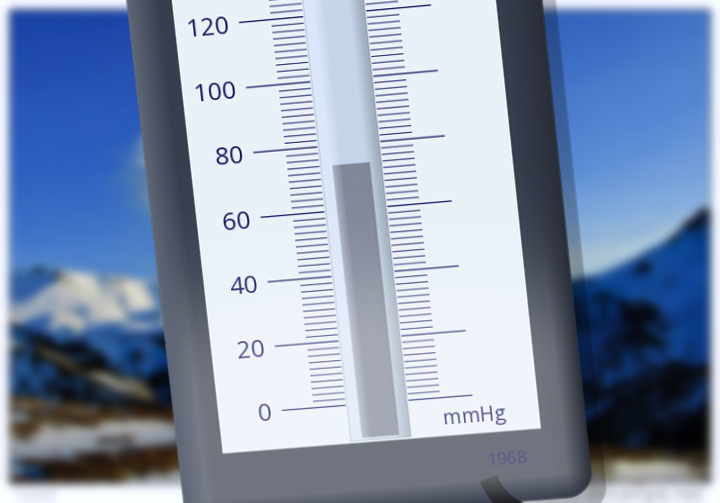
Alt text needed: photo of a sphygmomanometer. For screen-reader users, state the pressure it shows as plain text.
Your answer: 74 mmHg
